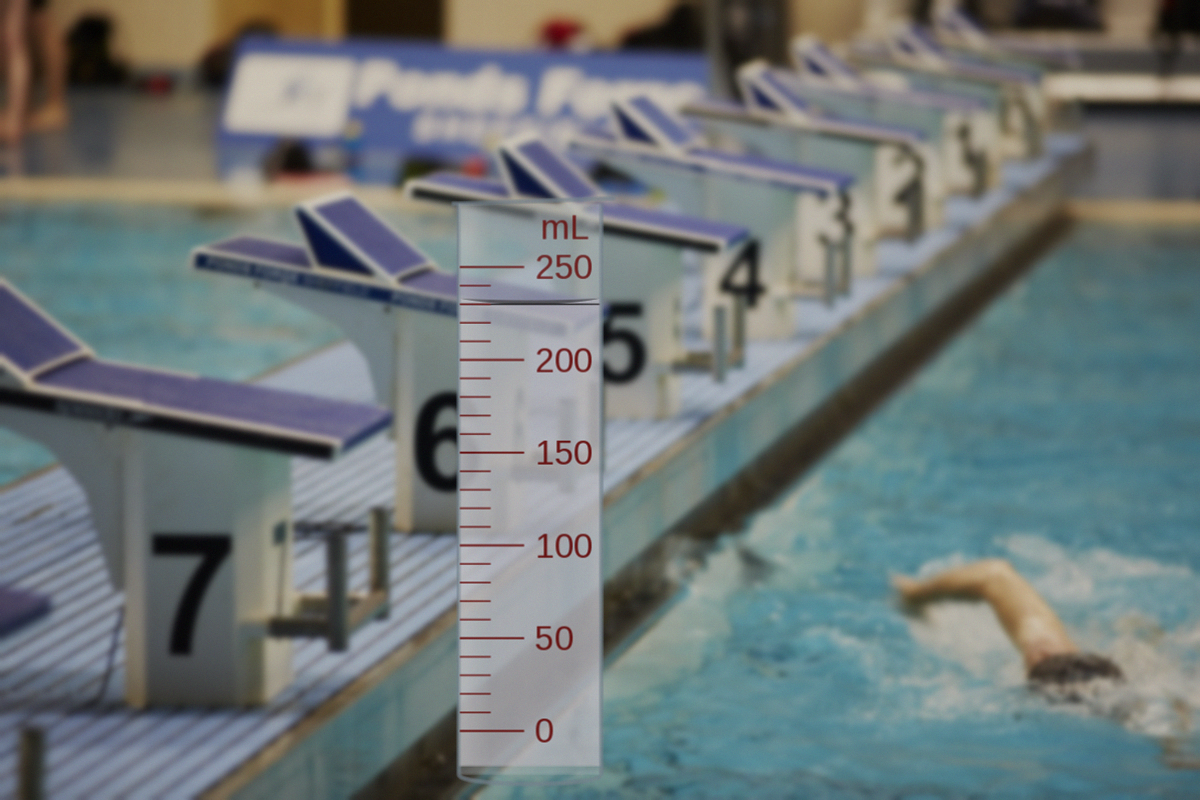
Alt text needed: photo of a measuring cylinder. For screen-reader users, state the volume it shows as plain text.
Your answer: 230 mL
